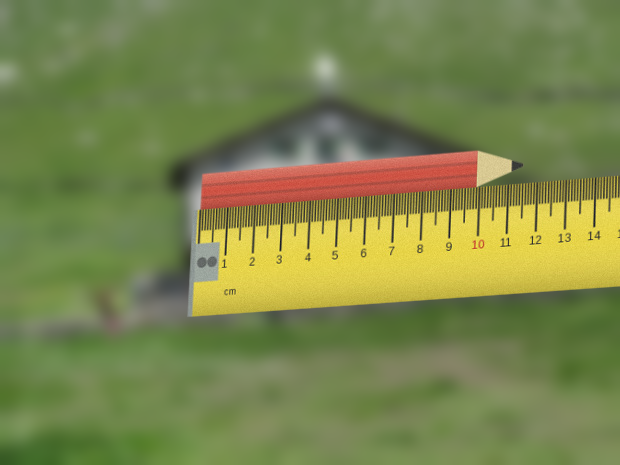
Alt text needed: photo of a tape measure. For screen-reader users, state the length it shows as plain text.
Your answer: 11.5 cm
